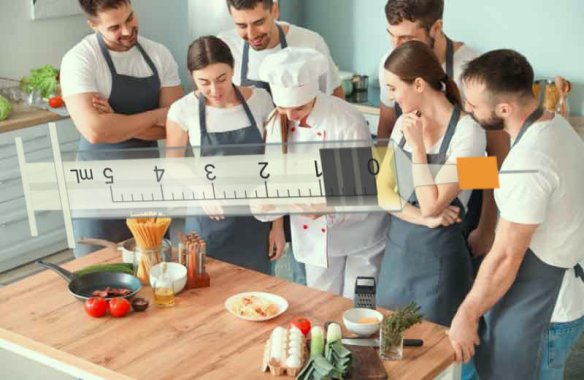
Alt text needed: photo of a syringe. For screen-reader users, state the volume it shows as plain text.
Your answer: 0 mL
